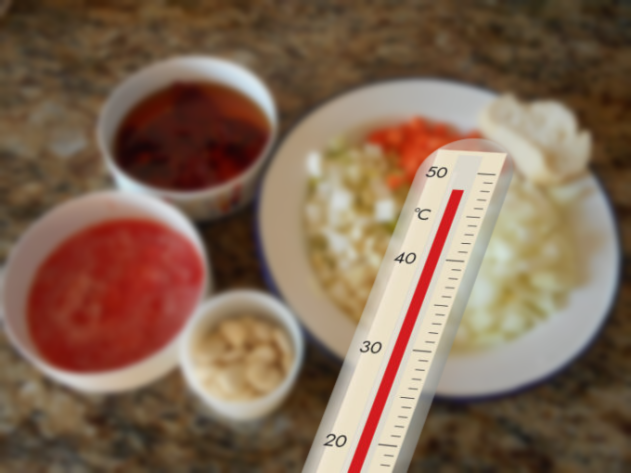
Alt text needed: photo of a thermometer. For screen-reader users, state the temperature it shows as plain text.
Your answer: 48 °C
